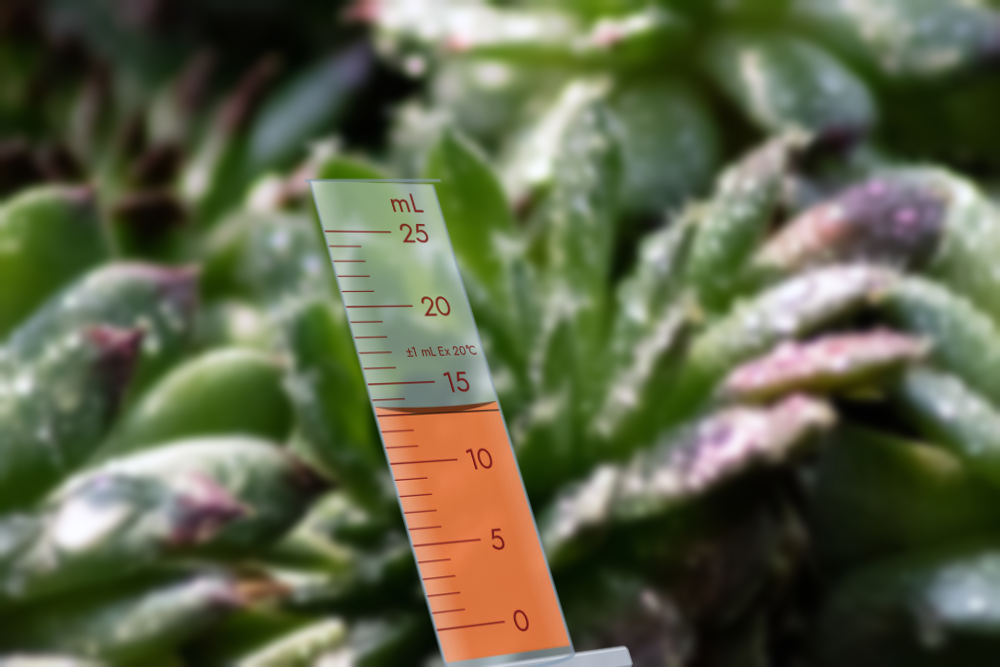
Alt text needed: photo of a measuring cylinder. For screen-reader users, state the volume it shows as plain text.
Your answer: 13 mL
